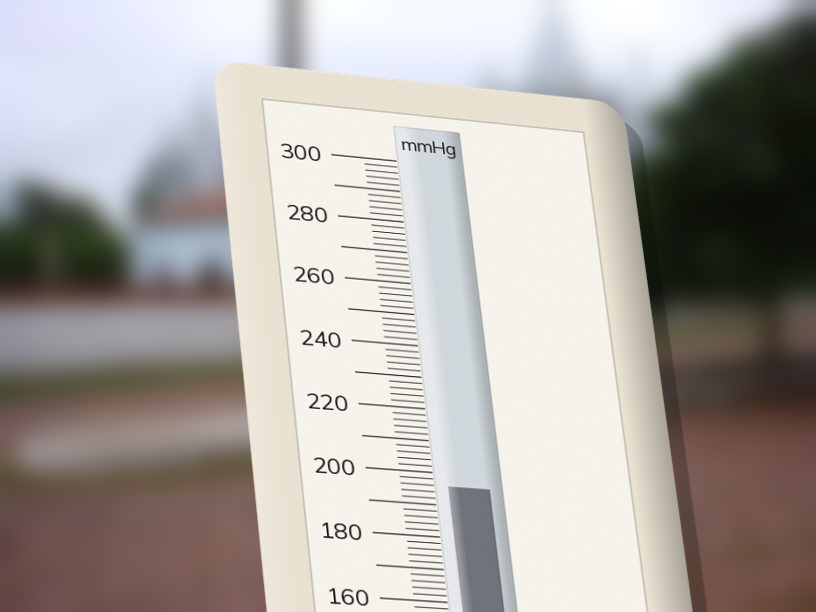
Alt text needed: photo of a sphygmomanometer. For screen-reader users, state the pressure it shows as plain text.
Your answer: 196 mmHg
